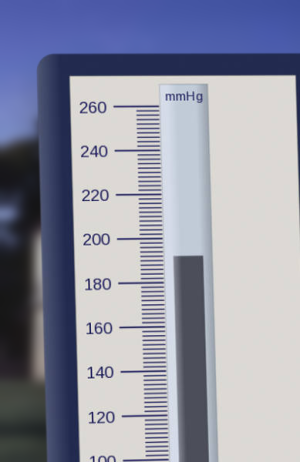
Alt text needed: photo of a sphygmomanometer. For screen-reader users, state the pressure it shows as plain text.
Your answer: 192 mmHg
